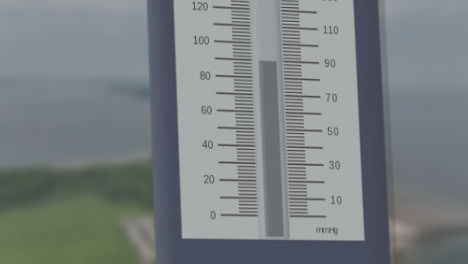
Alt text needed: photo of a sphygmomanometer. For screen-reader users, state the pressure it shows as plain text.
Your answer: 90 mmHg
